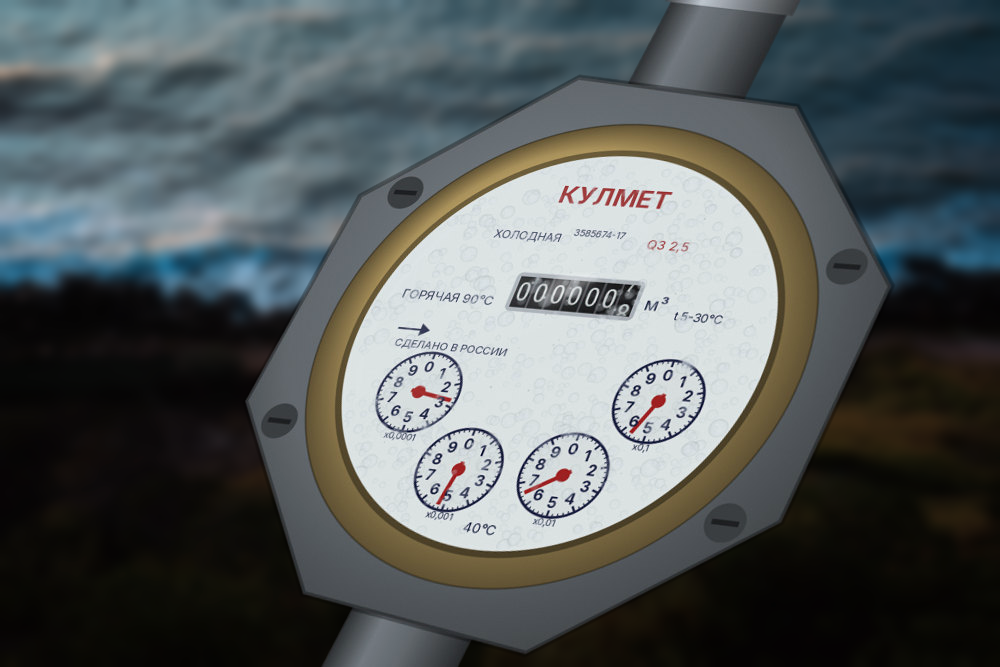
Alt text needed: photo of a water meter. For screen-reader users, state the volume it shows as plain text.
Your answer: 7.5652 m³
